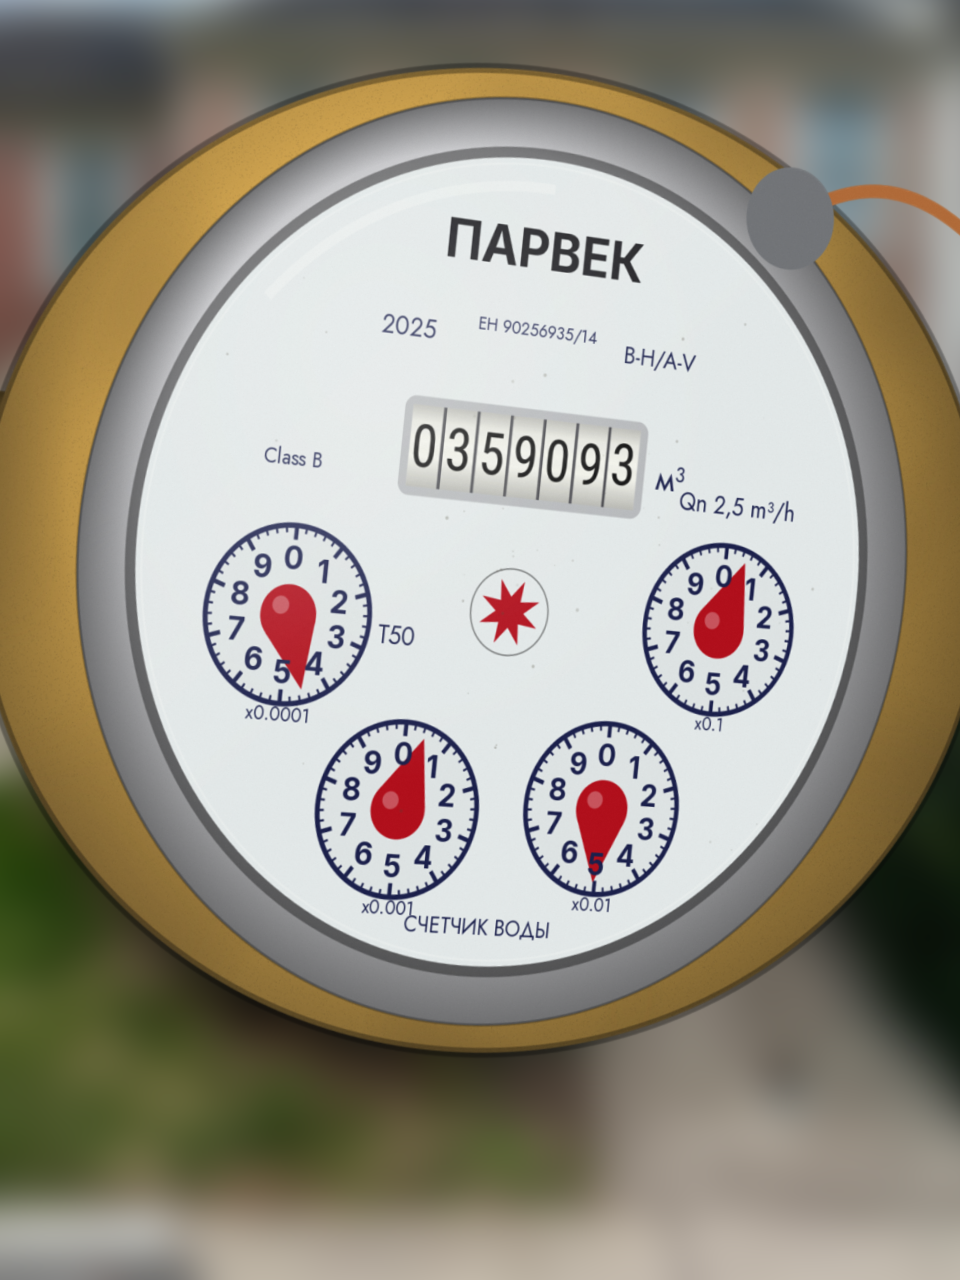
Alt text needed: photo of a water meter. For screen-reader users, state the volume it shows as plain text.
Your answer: 359093.0504 m³
